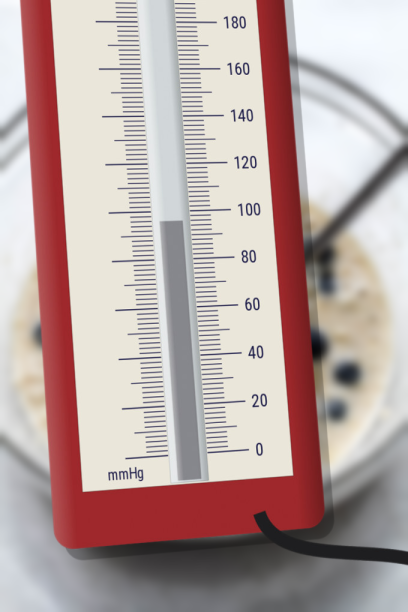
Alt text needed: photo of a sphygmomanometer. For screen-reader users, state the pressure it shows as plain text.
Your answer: 96 mmHg
